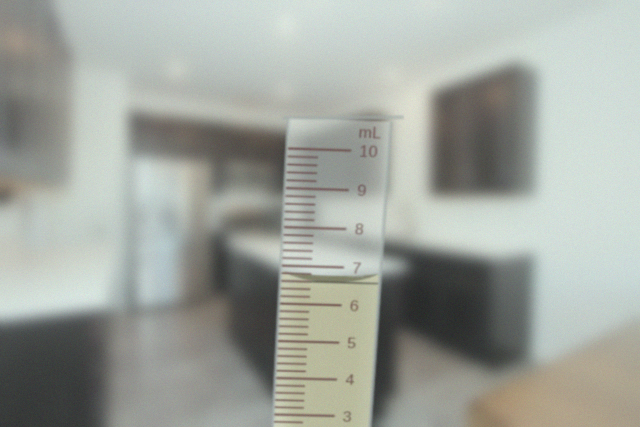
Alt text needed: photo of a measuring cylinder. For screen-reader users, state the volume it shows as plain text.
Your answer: 6.6 mL
